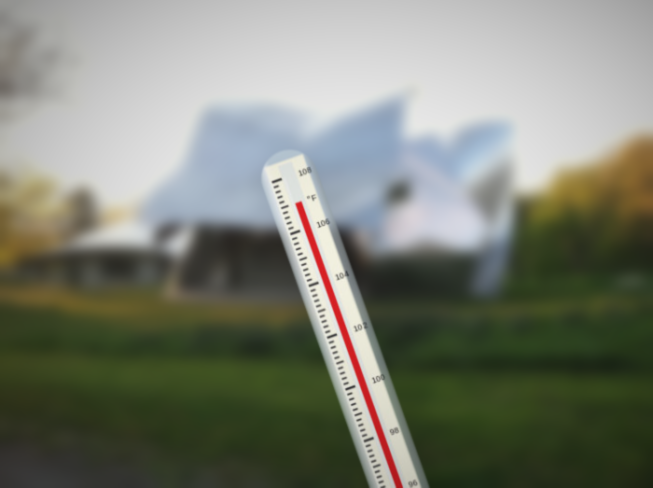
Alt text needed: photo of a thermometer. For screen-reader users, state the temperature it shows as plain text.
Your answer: 107 °F
